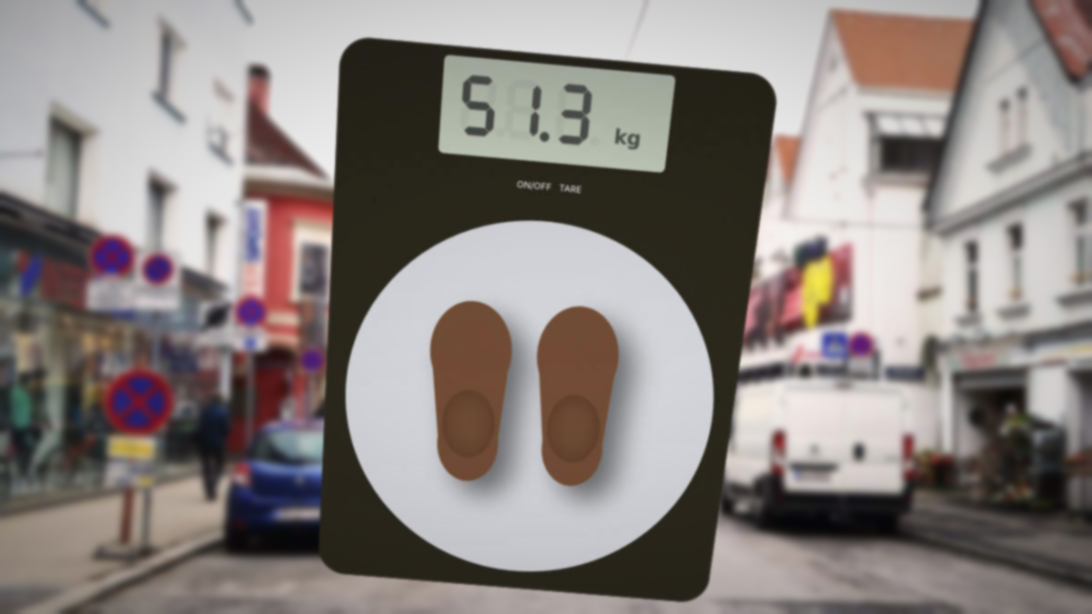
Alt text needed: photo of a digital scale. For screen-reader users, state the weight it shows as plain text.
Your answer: 51.3 kg
